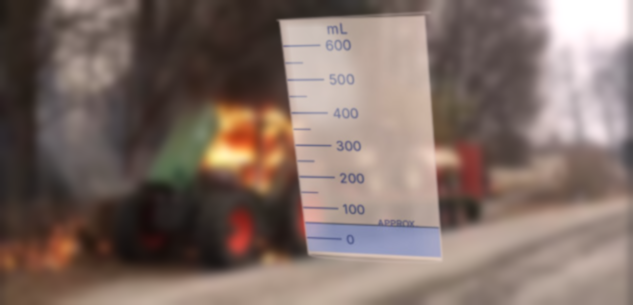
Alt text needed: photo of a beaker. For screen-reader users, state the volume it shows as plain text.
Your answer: 50 mL
